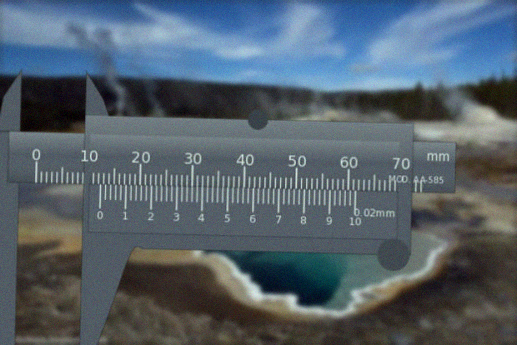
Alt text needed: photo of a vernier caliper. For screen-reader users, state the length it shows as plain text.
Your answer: 12.4 mm
